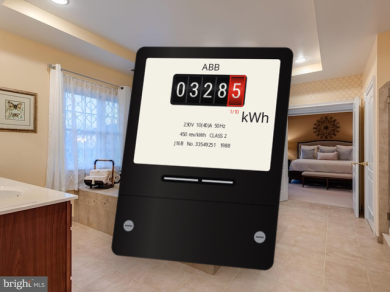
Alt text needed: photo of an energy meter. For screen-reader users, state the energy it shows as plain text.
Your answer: 328.5 kWh
